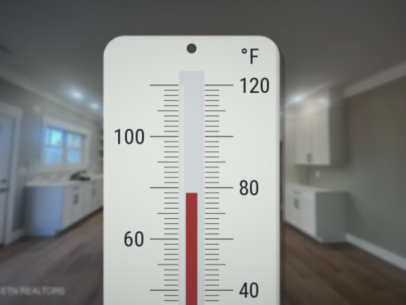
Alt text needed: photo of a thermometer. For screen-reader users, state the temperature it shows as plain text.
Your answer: 78 °F
